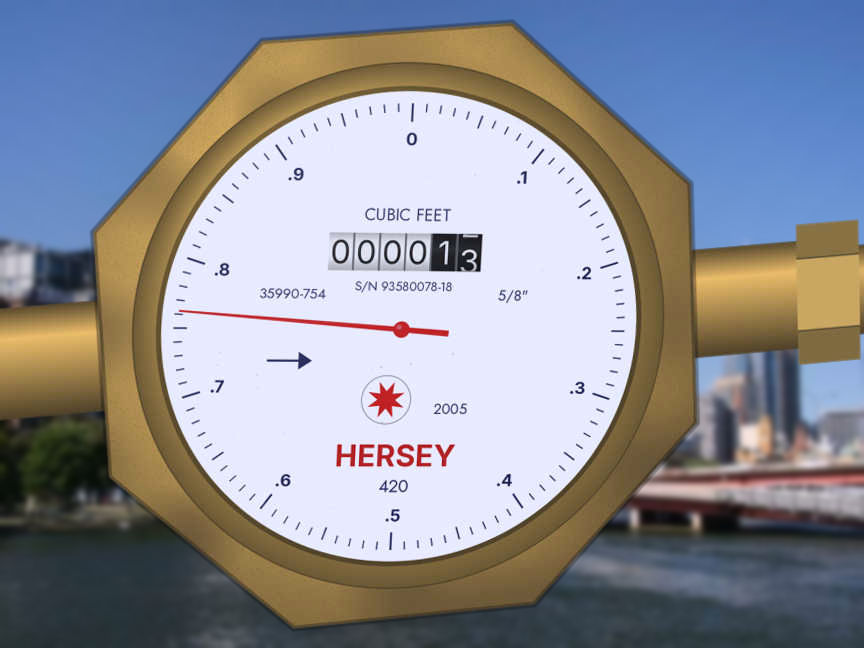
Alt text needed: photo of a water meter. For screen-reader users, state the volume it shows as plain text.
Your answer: 12.76 ft³
